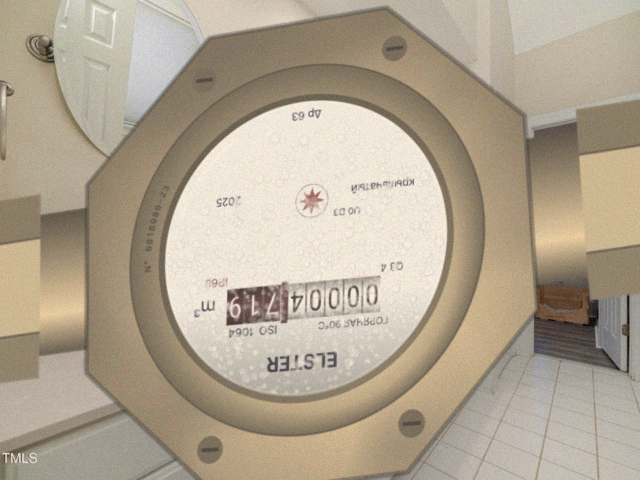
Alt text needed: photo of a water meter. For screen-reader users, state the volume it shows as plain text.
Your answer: 4.719 m³
